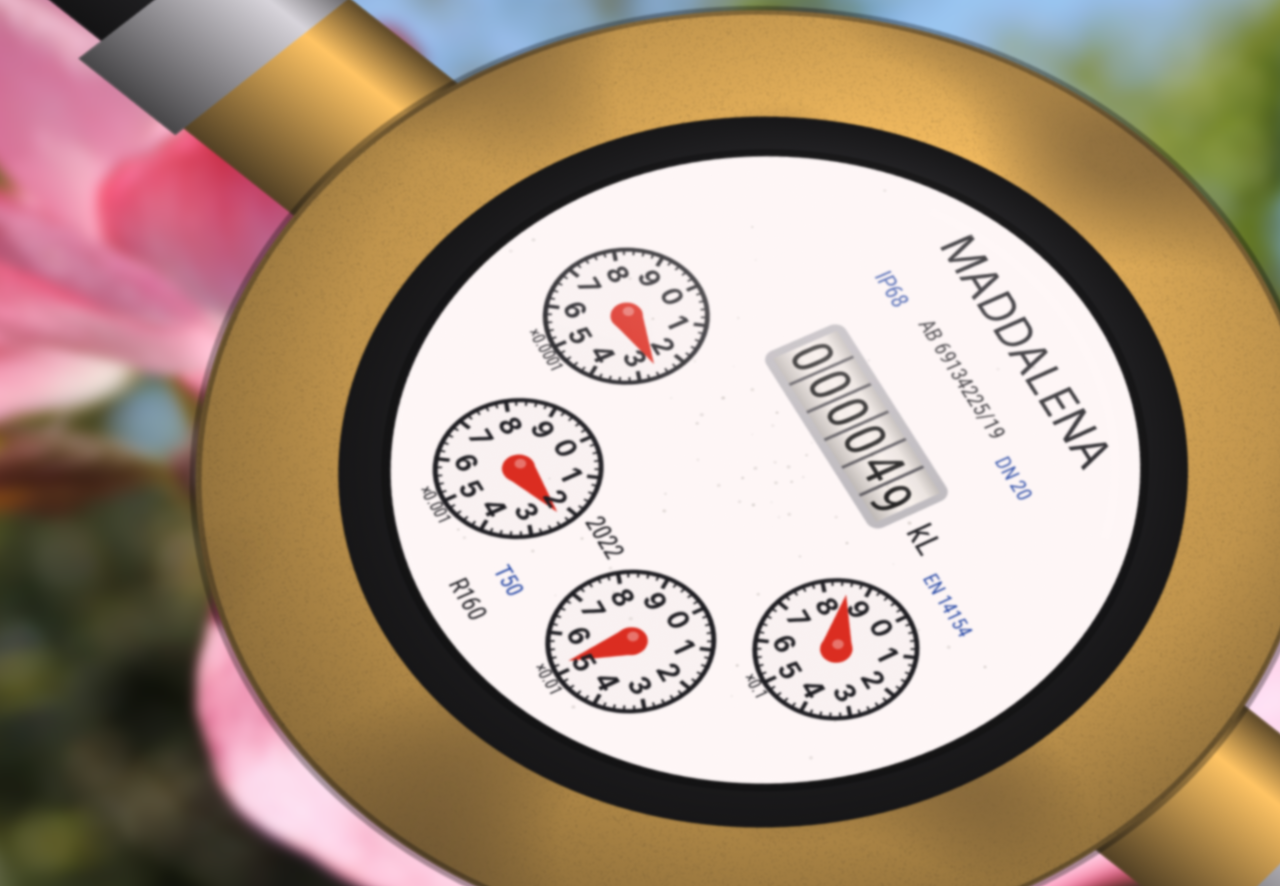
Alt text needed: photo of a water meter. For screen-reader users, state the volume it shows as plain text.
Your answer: 48.8522 kL
